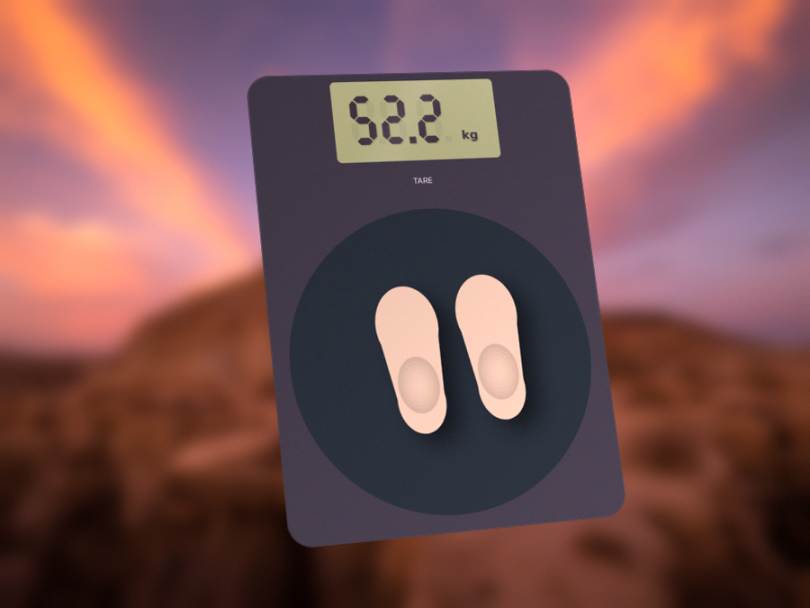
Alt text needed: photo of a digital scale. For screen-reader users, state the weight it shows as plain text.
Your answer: 52.2 kg
